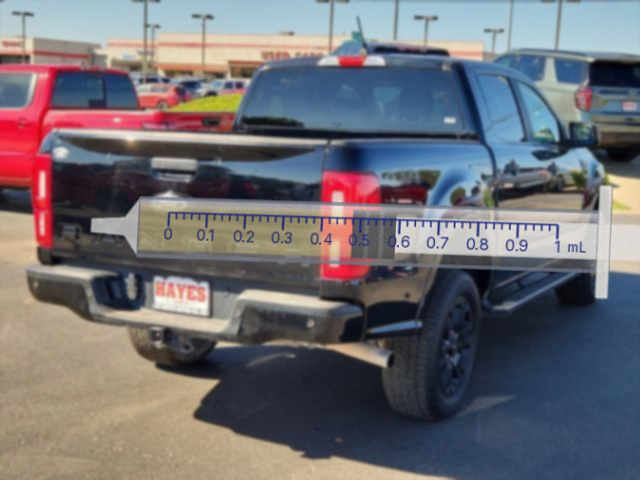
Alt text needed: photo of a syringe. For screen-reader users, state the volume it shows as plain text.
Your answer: 0.48 mL
